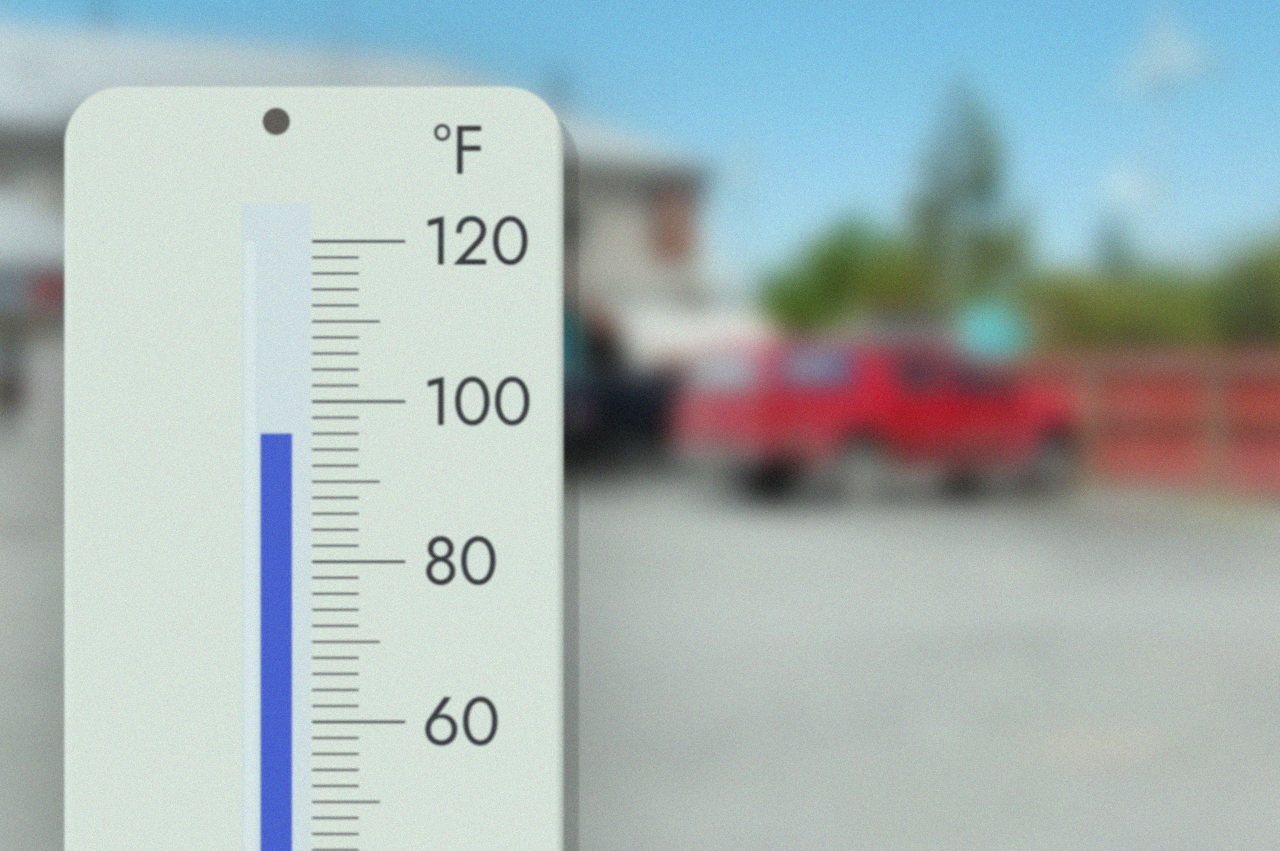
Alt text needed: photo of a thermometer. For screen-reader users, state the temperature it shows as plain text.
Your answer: 96 °F
